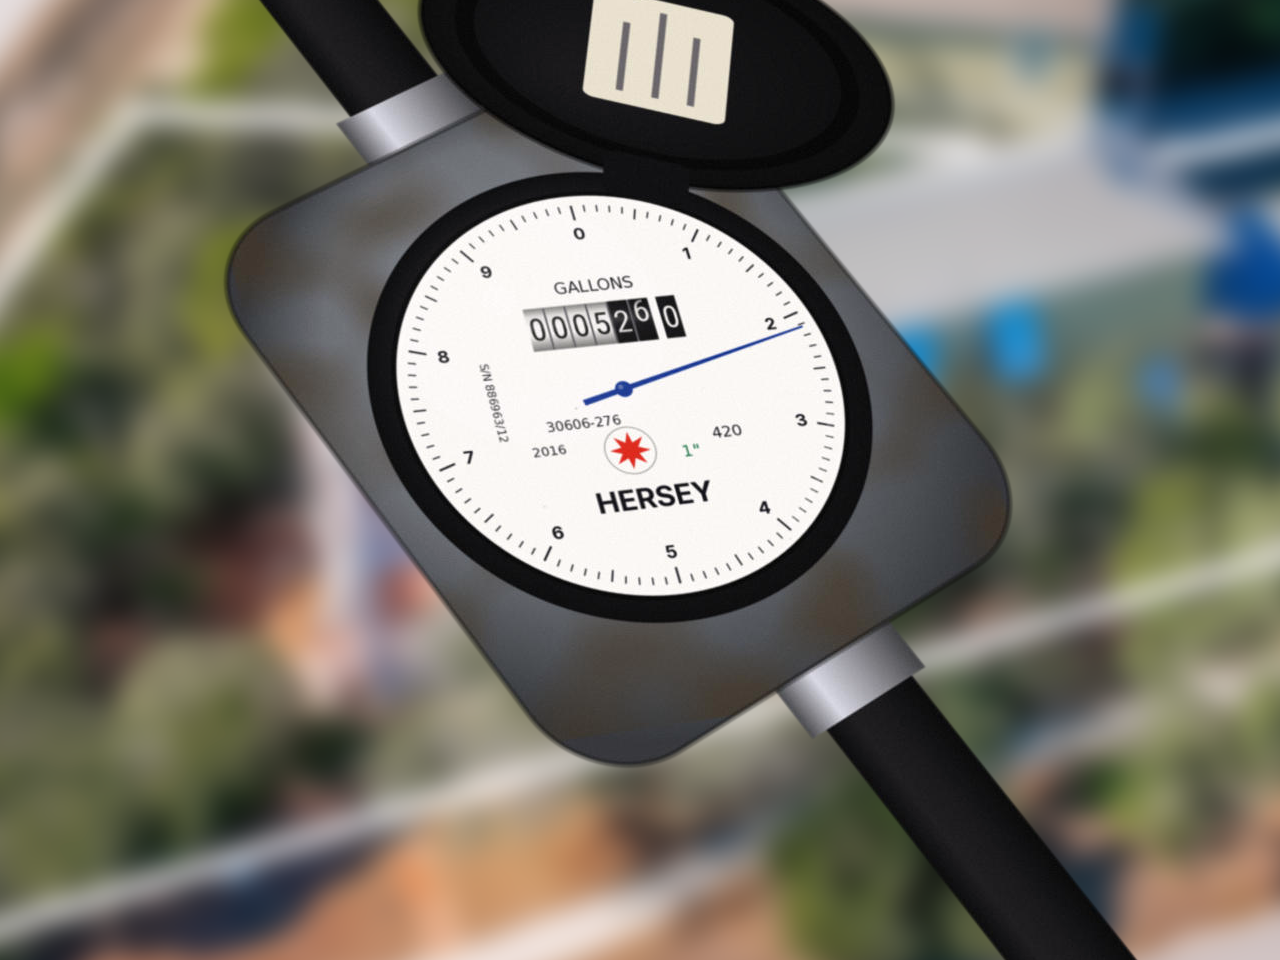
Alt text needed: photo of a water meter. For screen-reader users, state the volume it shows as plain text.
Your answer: 5262.1 gal
